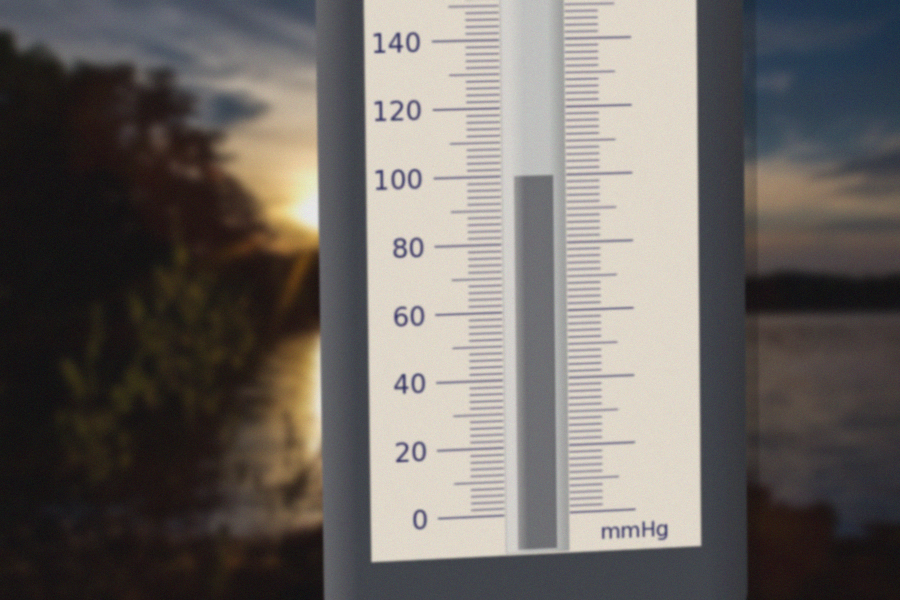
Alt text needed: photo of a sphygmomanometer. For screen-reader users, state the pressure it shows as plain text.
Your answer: 100 mmHg
